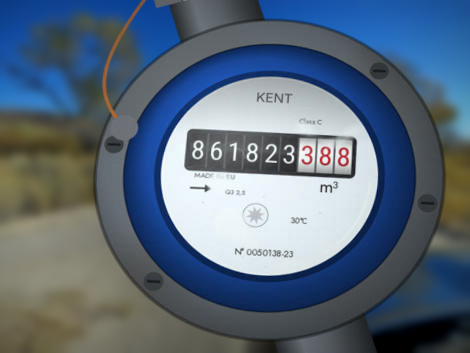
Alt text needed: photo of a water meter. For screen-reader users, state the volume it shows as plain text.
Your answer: 861823.388 m³
